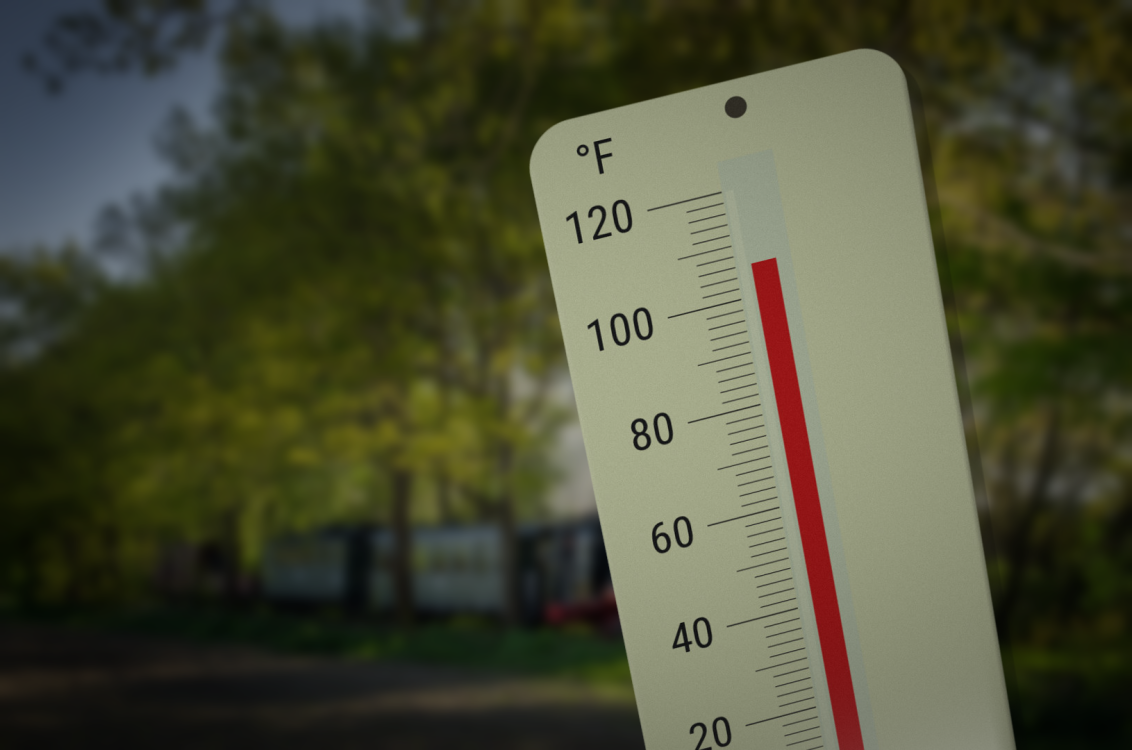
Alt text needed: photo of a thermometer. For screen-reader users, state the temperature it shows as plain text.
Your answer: 106 °F
